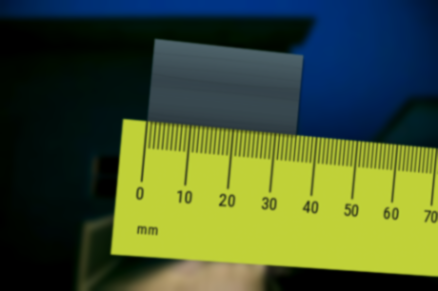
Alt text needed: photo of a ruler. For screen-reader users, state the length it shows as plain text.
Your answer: 35 mm
